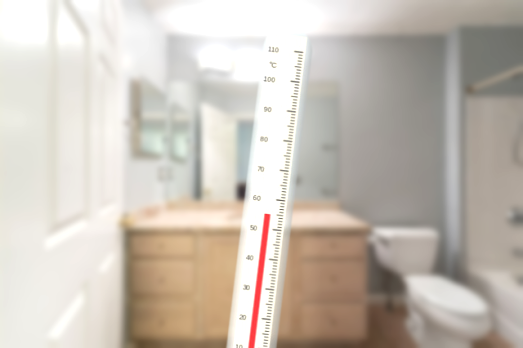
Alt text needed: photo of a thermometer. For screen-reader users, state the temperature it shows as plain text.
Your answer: 55 °C
